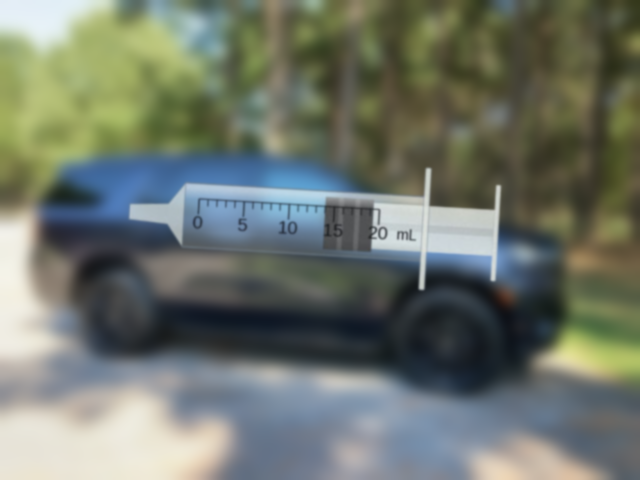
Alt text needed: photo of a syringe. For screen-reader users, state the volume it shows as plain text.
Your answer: 14 mL
